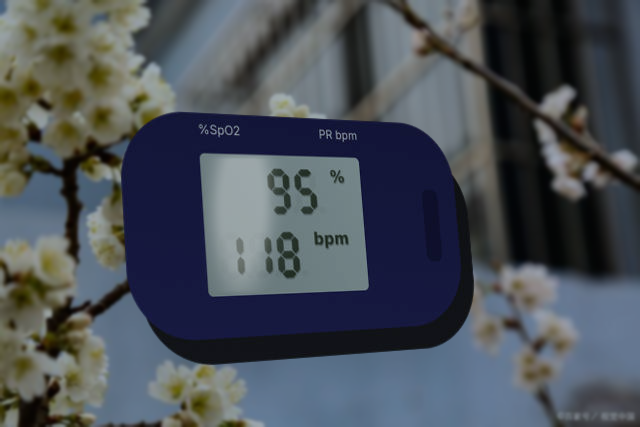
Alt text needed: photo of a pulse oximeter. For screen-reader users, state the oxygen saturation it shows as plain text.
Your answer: 95 %
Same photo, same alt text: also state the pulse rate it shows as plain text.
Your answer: 118 bpm
